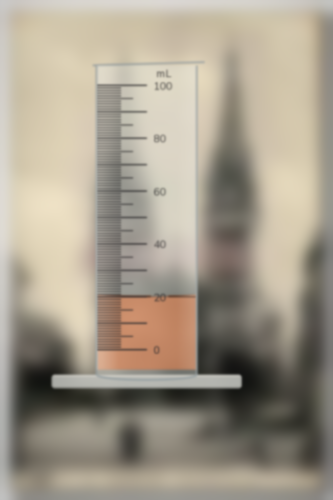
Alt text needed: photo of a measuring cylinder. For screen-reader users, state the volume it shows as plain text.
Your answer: 20 mL
